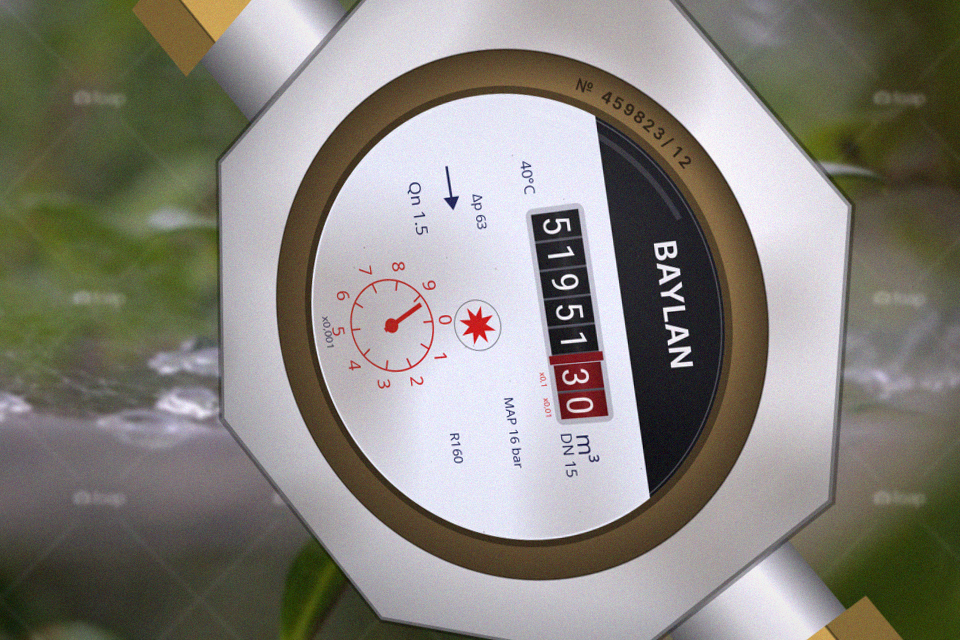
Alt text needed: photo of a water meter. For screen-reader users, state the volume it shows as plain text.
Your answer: 51951.299 m³
